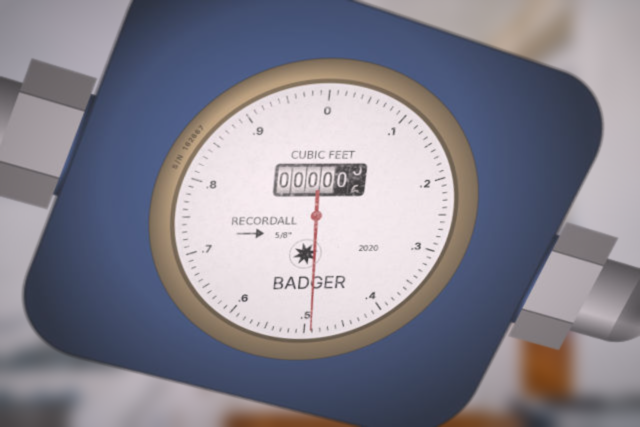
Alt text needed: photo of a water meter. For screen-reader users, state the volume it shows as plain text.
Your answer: 5.49 ft³
